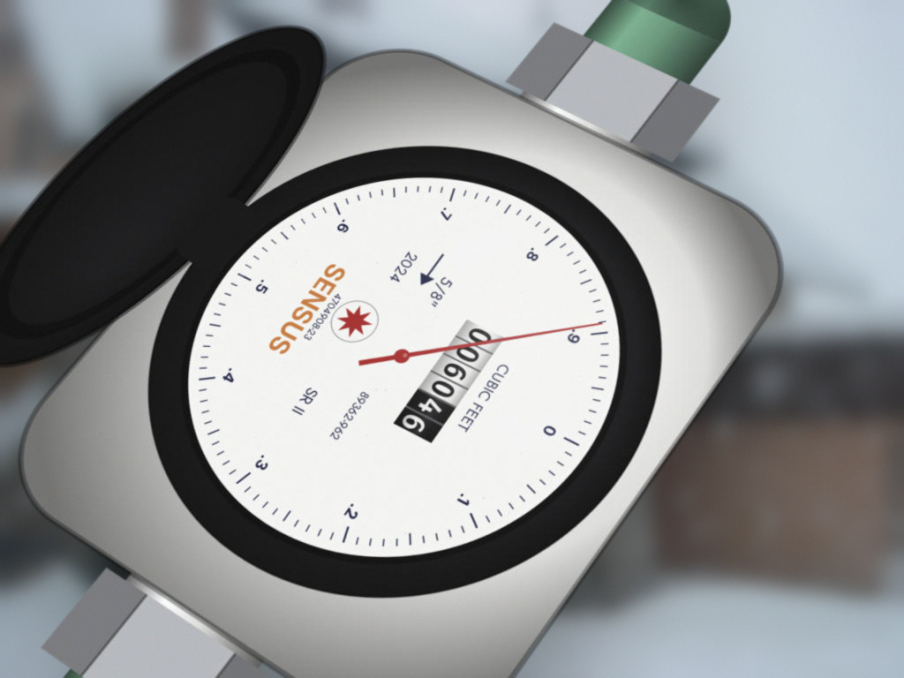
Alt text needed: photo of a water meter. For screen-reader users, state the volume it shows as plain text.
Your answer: 6045.89 ft³
